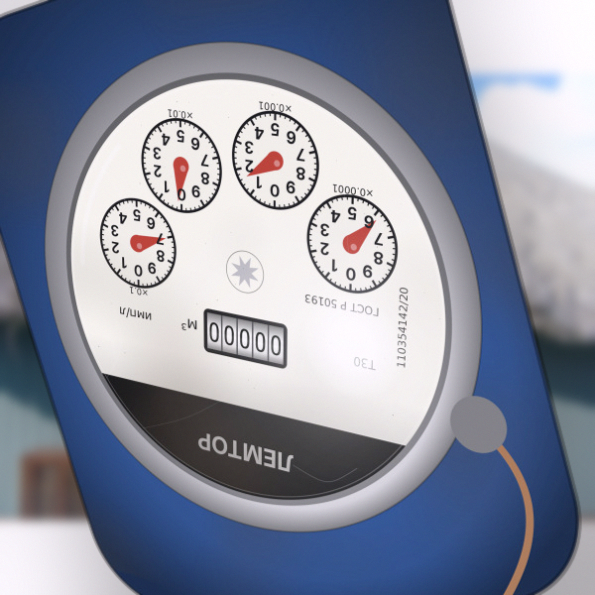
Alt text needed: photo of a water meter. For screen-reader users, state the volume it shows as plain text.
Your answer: 0.7016 m³
